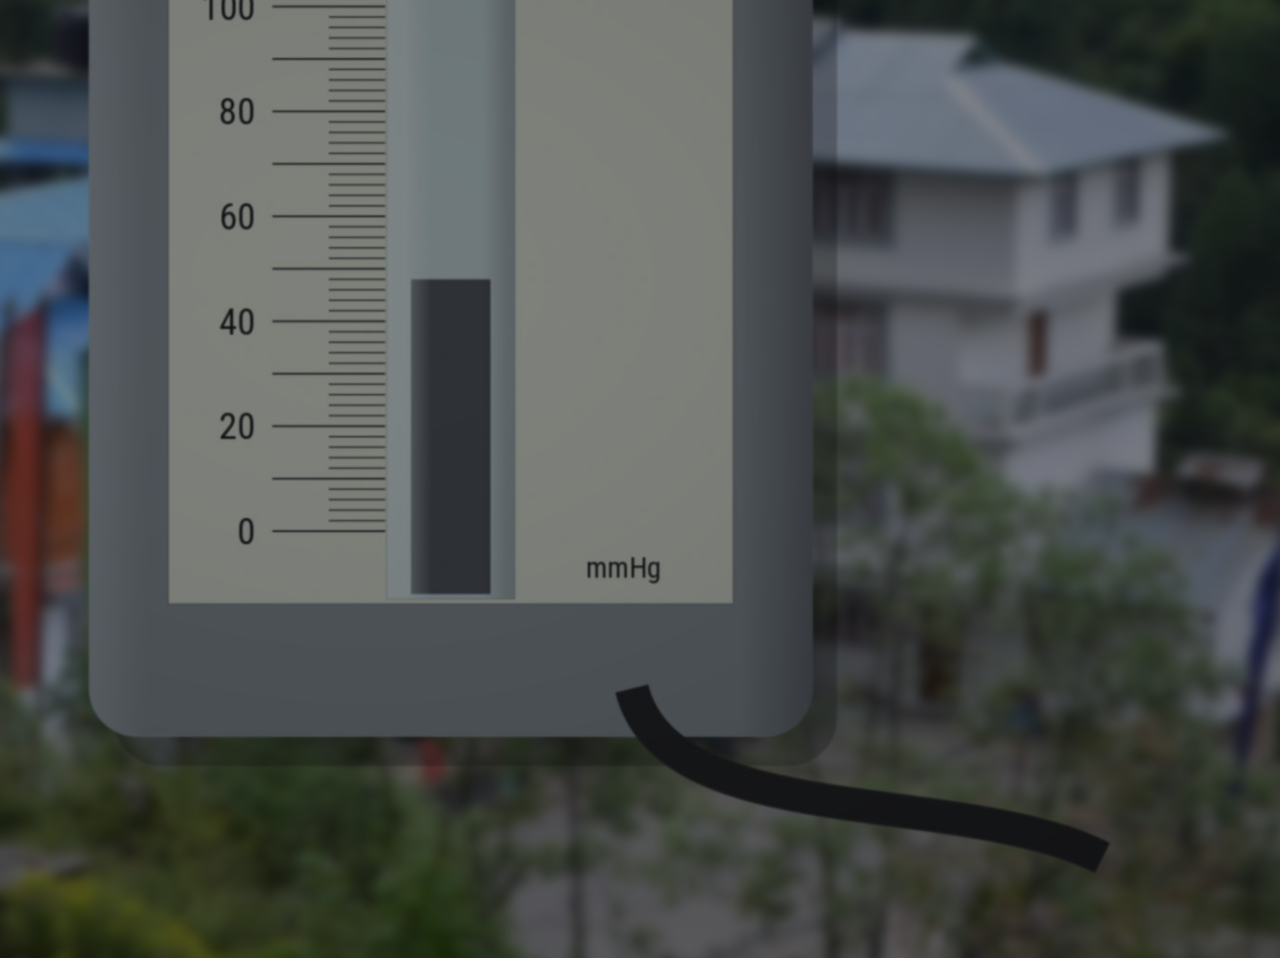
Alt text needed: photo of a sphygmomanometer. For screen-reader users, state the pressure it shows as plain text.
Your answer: 48 mmHg
